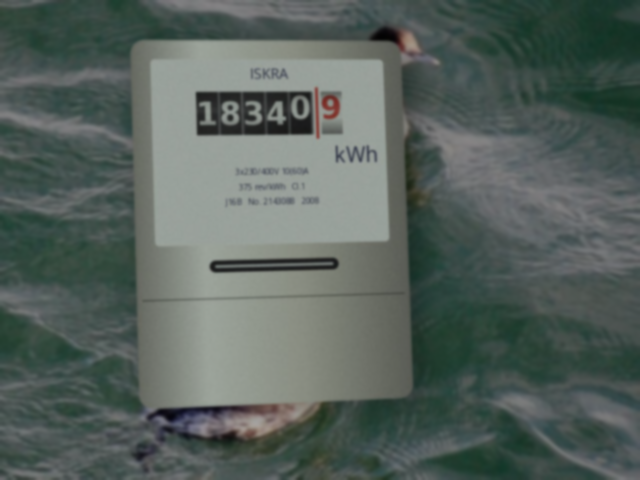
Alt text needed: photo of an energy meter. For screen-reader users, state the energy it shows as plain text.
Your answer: 18340.9 kWh
